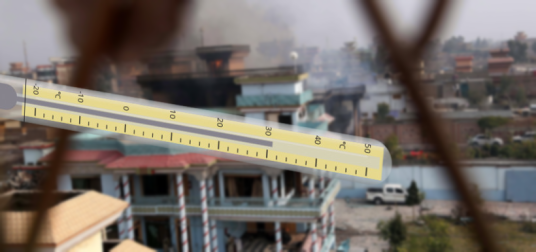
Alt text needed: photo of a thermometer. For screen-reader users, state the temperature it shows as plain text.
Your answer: 31 °C
